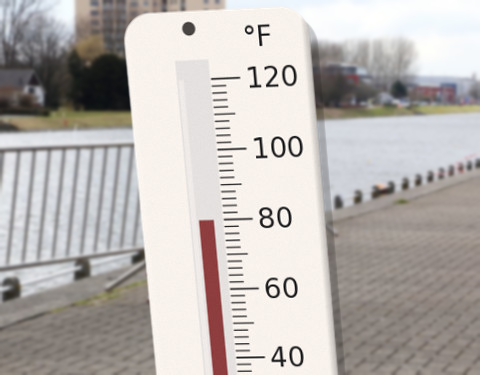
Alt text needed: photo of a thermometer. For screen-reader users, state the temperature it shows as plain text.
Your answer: 80 °F
